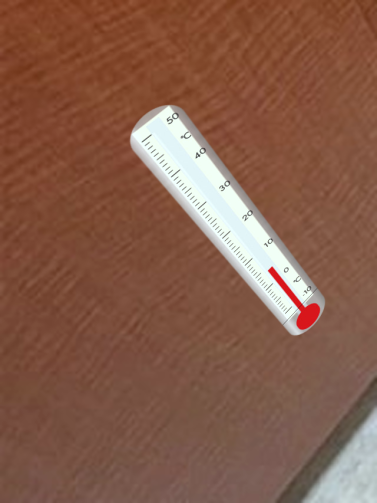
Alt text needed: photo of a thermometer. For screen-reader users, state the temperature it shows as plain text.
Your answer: 4 °C
